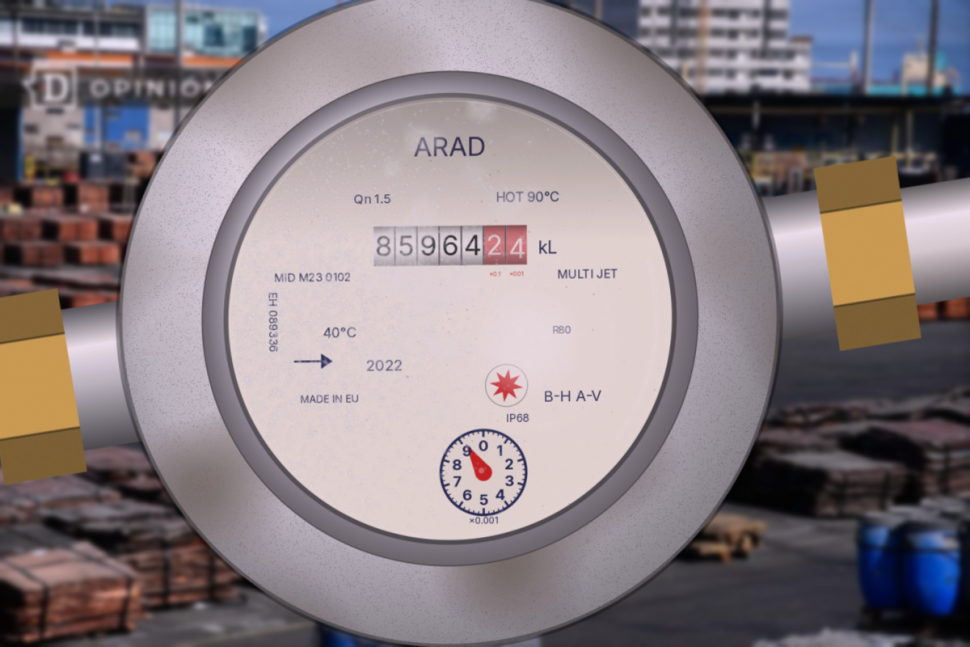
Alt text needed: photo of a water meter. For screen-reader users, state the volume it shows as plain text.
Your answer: 85964.239 kL
